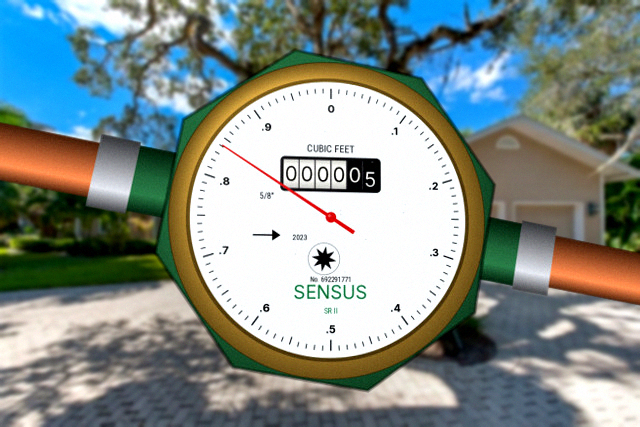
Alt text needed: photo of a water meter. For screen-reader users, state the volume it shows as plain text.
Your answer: 4.84 ft³
